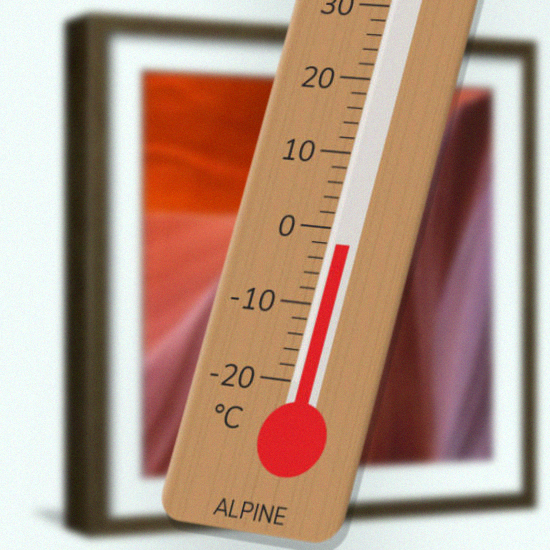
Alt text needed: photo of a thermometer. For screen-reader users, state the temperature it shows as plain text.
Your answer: -2 °C
